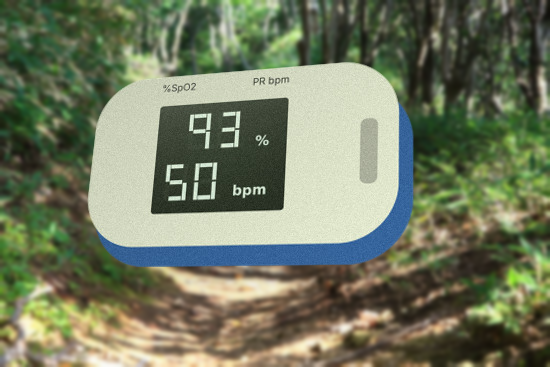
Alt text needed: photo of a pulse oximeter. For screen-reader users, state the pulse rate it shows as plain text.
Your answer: 50 bpm
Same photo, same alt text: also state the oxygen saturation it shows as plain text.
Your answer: 93 %
